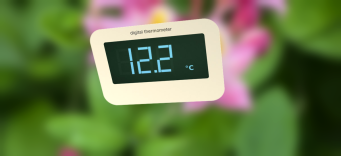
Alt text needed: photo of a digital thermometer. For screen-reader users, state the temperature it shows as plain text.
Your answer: 12.2 °C
